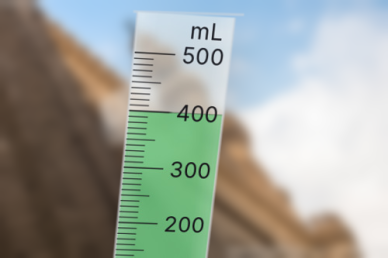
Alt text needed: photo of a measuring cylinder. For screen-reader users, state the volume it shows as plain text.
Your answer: 400 mL
